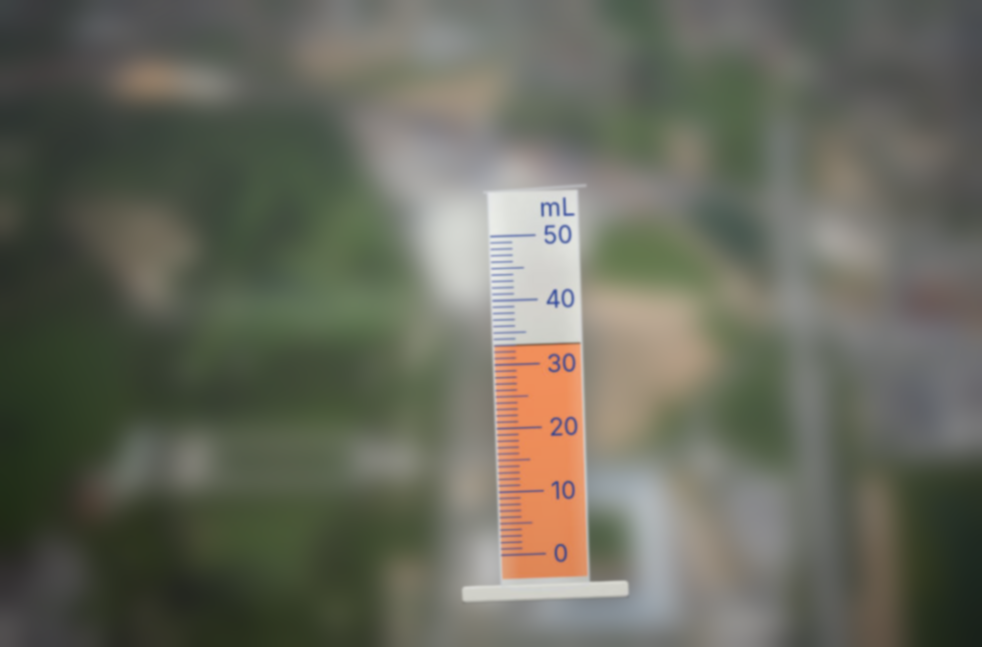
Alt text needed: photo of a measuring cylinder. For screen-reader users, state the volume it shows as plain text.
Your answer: 33 mL
